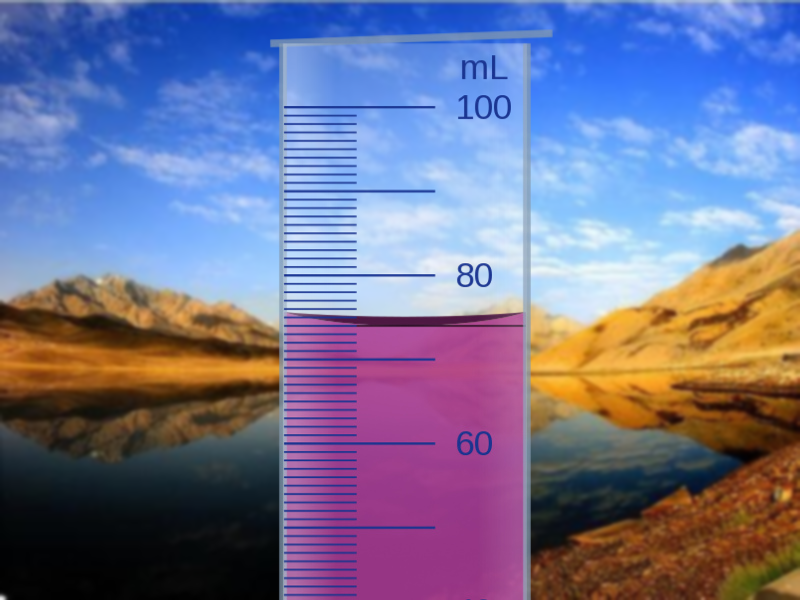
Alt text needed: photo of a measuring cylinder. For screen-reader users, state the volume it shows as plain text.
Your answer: 74 mL
